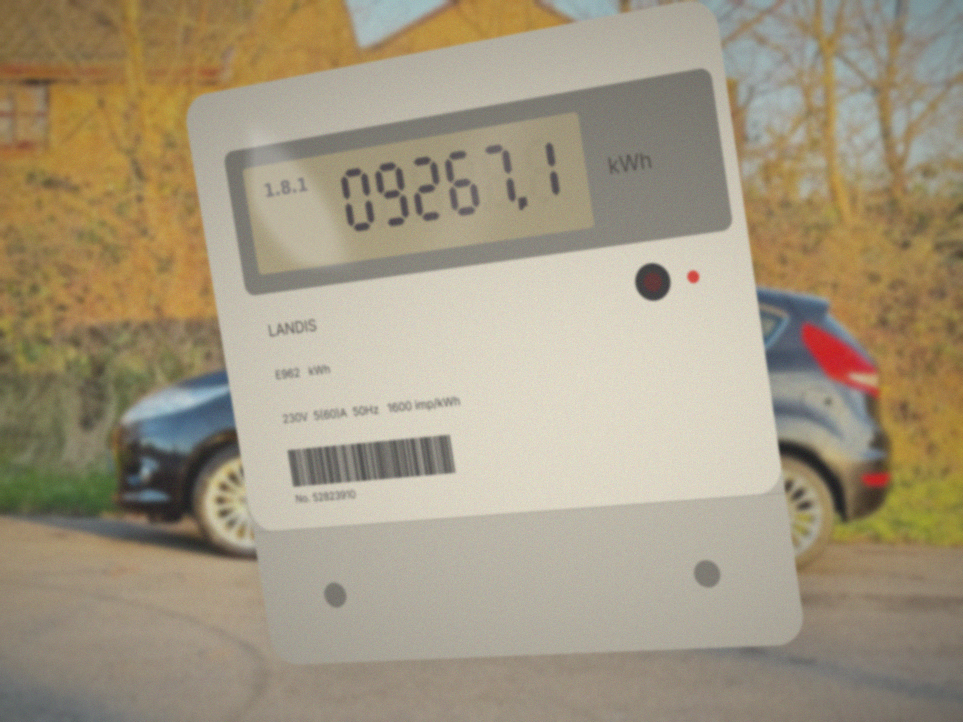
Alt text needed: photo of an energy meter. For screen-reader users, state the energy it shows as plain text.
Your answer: 9267.1 kWh
